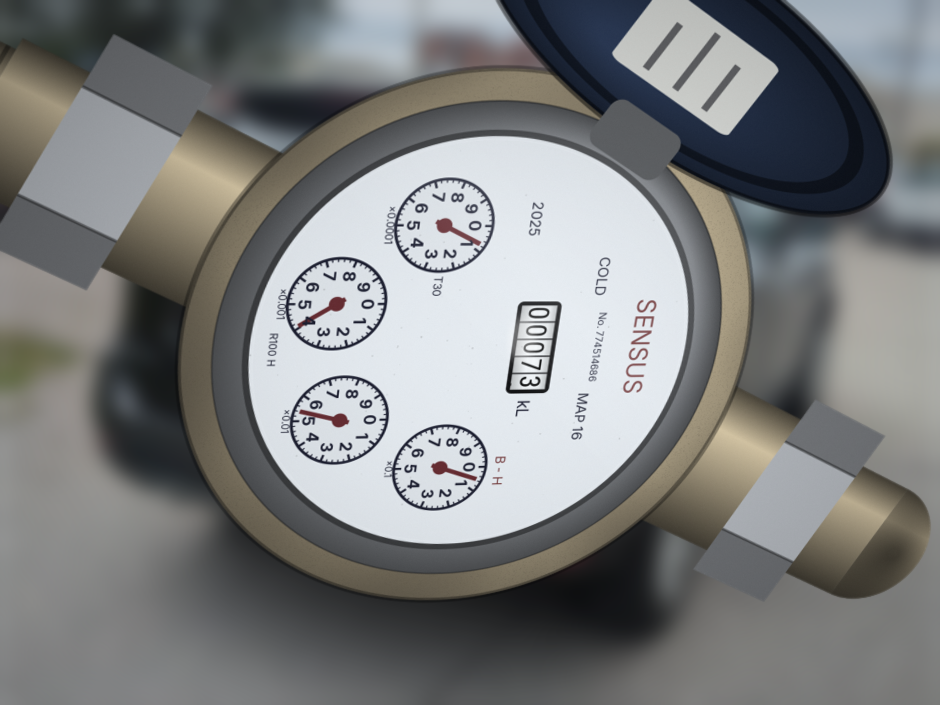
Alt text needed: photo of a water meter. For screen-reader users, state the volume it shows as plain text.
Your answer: 73.0540 kL
